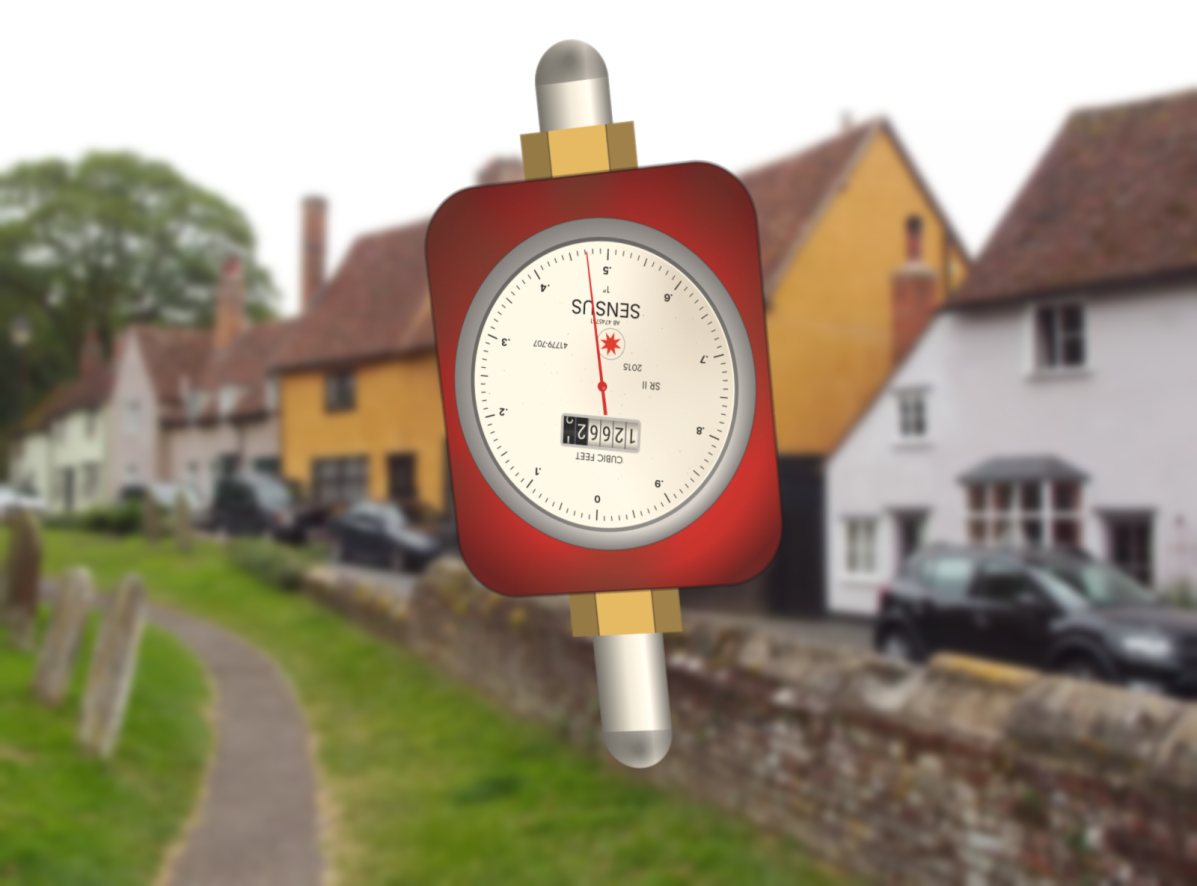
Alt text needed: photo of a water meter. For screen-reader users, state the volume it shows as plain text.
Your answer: 126621.47 ft³
